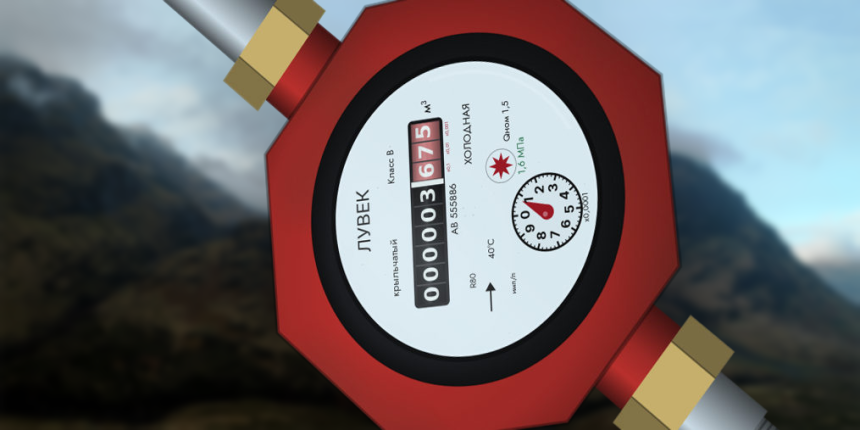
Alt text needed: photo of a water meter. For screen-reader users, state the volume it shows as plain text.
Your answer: 3.6750 m³
